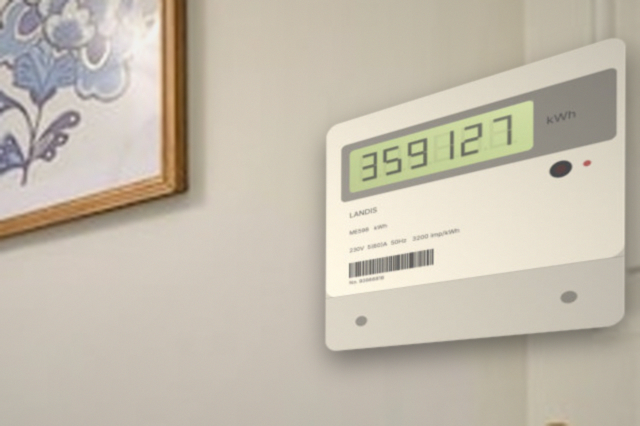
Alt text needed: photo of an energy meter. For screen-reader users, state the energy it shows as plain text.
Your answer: 359127 kWh
